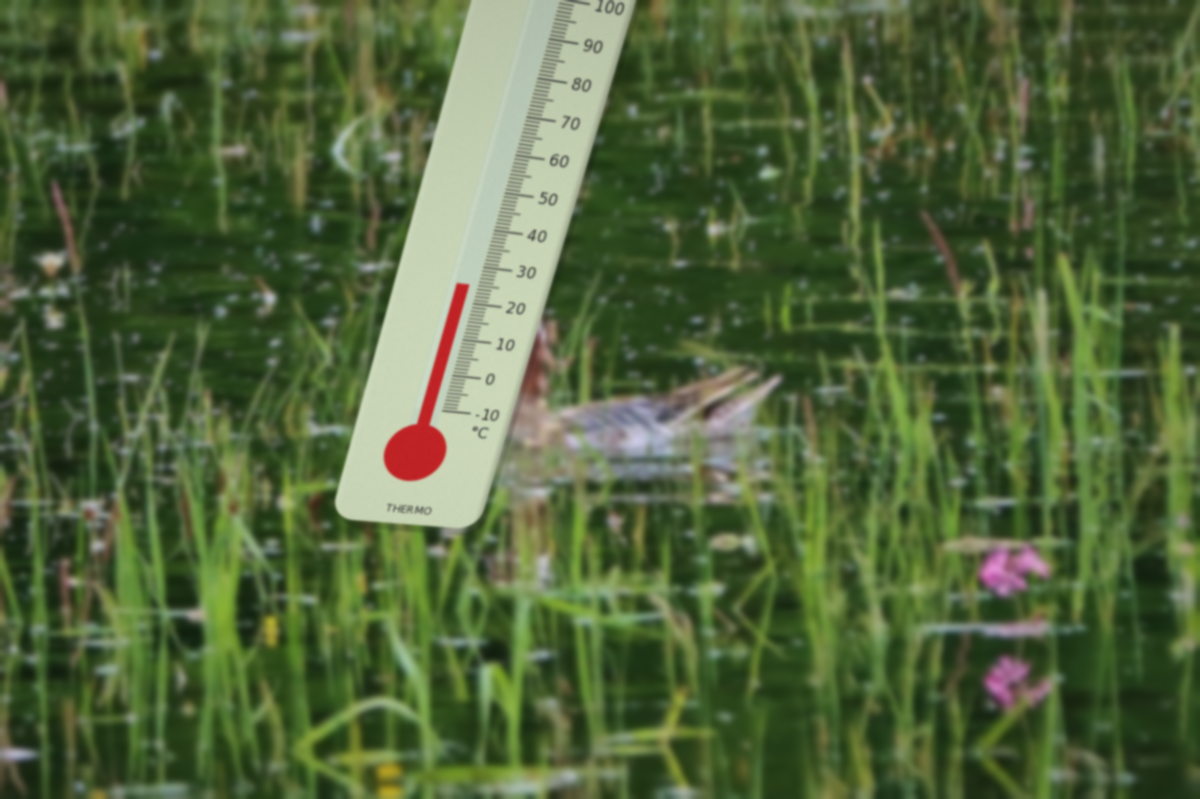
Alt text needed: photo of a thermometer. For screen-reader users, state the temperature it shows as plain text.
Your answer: 25 °C
